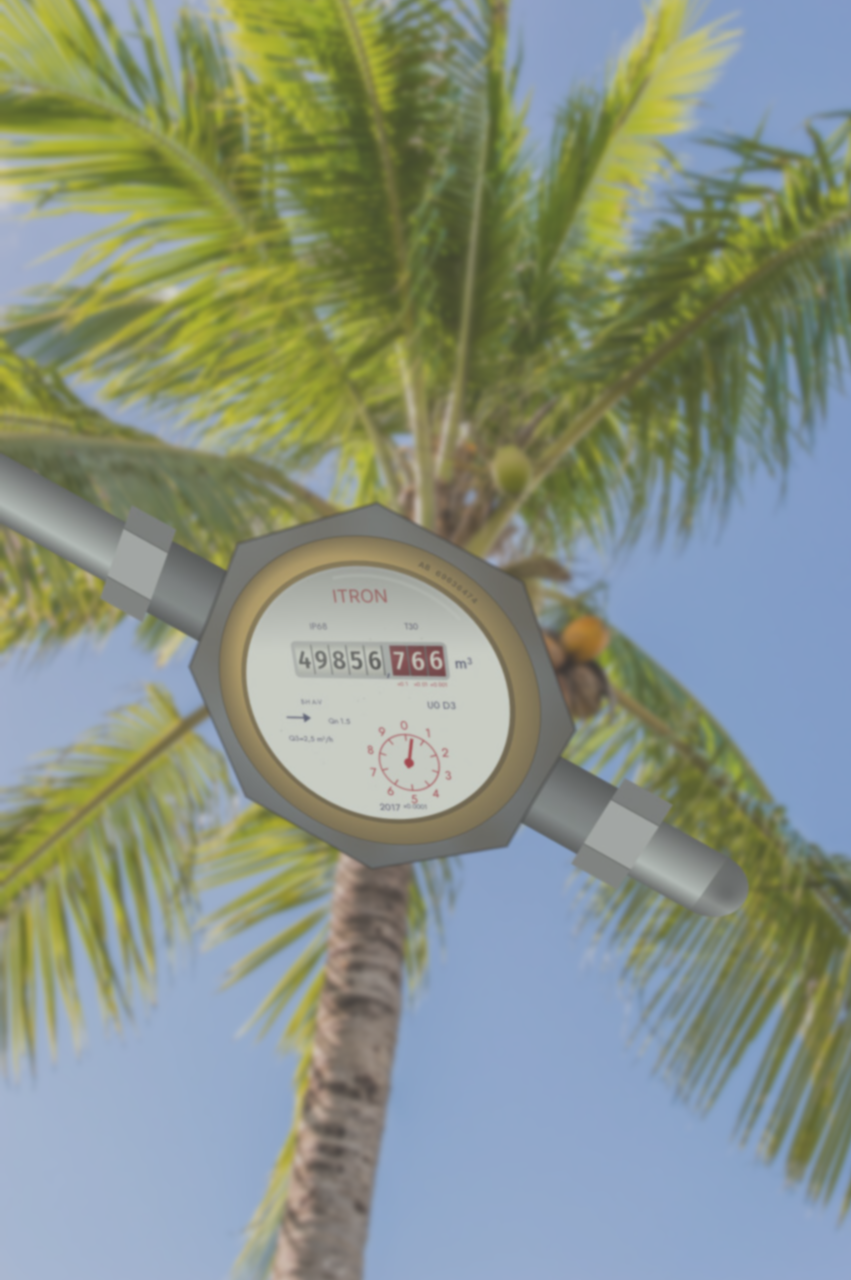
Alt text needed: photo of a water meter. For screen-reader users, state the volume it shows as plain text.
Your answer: 49856.7660 m³
